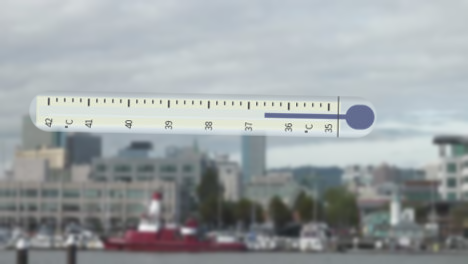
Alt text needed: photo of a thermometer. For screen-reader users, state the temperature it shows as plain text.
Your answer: 36.6 °C
